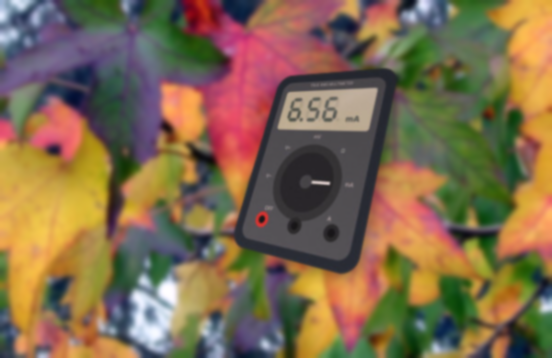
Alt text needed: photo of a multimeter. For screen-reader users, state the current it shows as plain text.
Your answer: 6.56 mA
